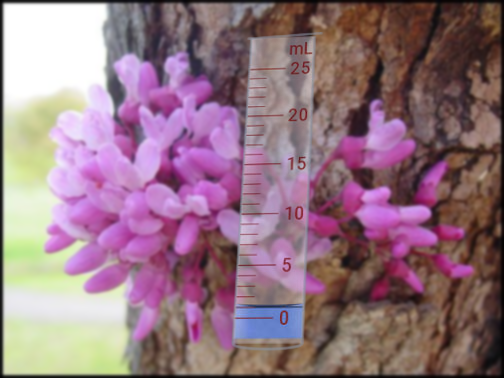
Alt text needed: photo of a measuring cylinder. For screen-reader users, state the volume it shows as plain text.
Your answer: 1 mL
